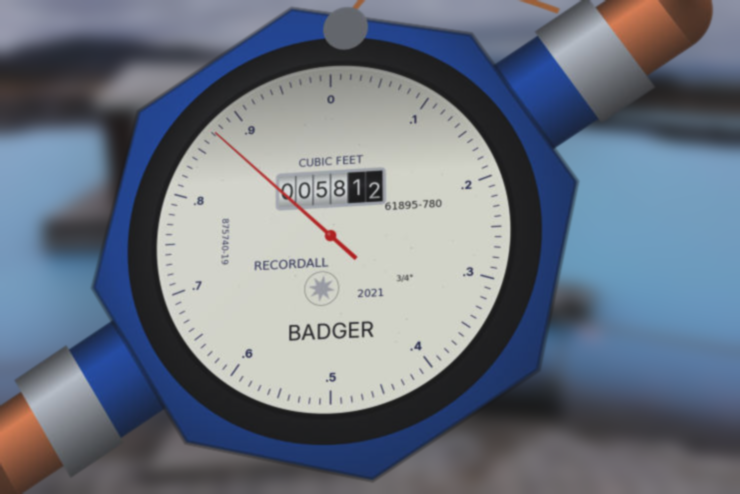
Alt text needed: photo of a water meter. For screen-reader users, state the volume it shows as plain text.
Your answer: 5811.87 ft³
